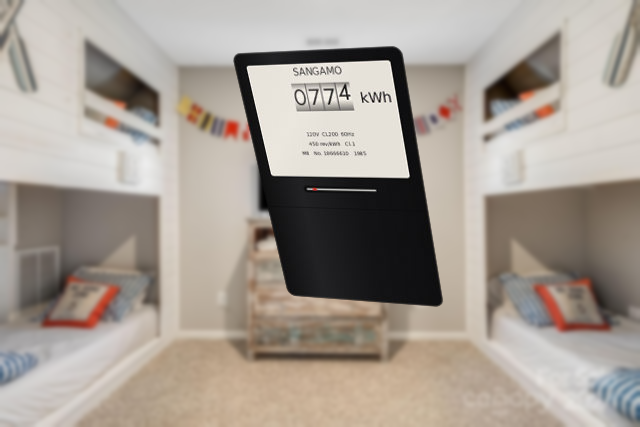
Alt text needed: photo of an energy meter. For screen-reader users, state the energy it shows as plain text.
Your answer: 774 kWh
